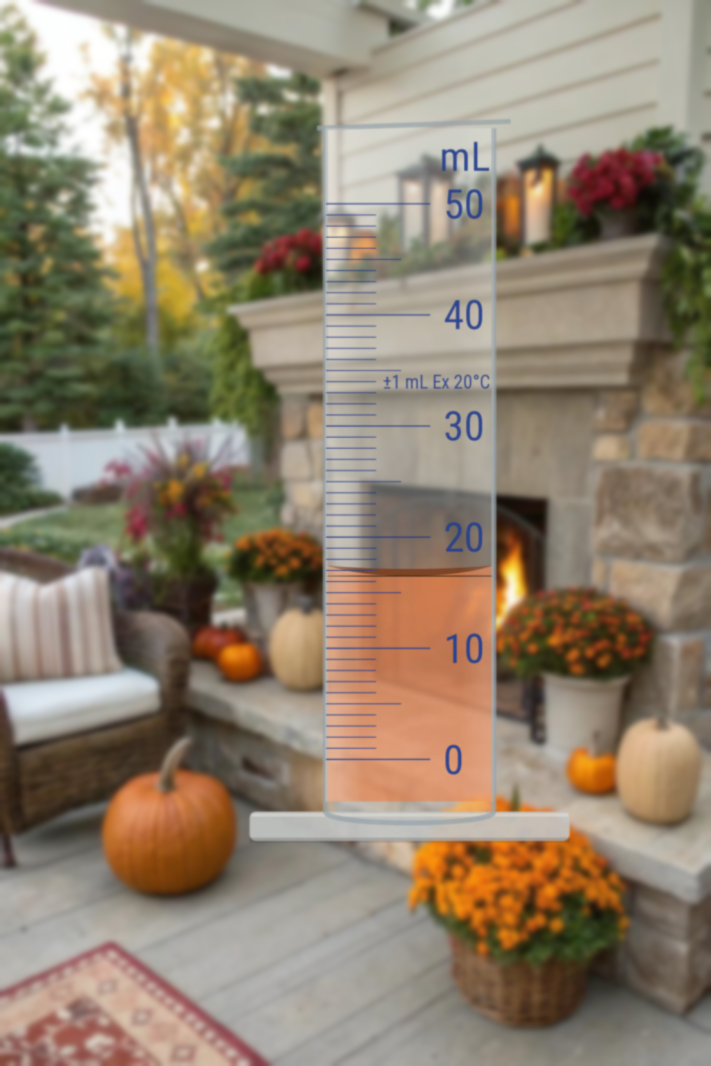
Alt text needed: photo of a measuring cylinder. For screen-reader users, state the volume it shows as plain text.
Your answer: 16.5 mL
